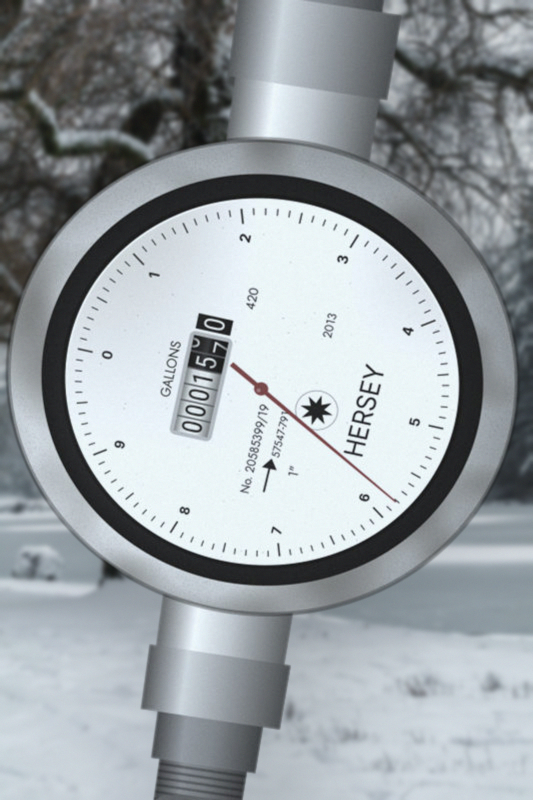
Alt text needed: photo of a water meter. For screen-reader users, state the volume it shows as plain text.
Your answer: 1565.8 gal
